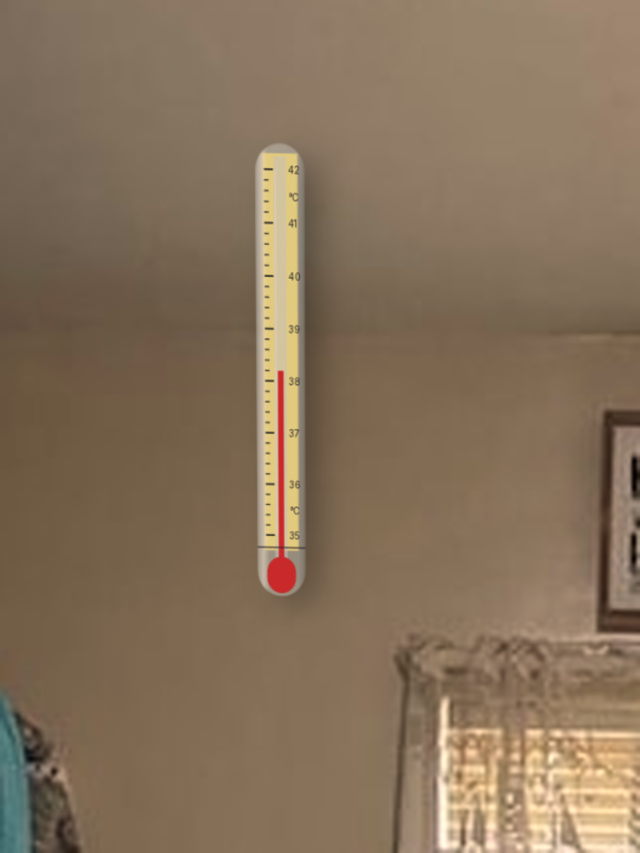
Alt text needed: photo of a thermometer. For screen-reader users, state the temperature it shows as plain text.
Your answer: 38.2 °C
